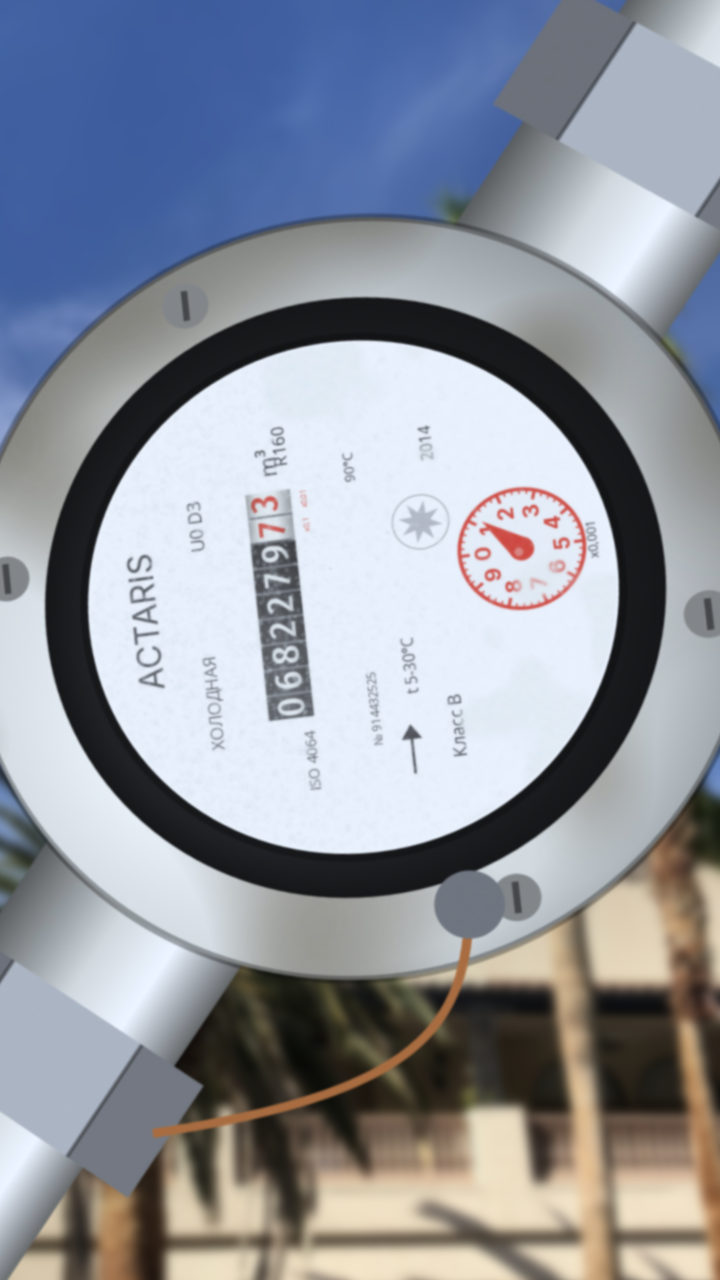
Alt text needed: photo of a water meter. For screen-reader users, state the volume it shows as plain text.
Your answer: 682279.731 m³
